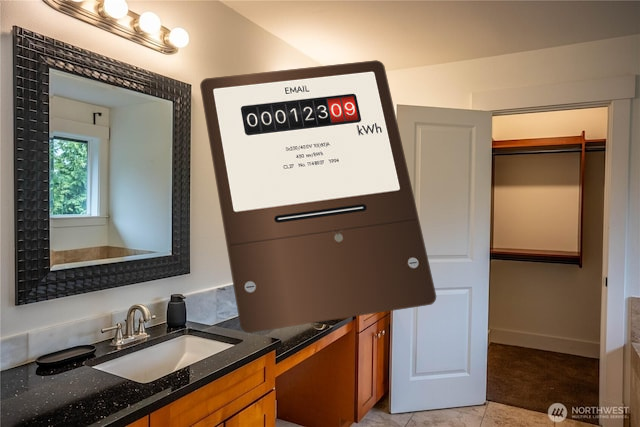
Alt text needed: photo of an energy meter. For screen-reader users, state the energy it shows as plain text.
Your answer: 123.09 kWh
